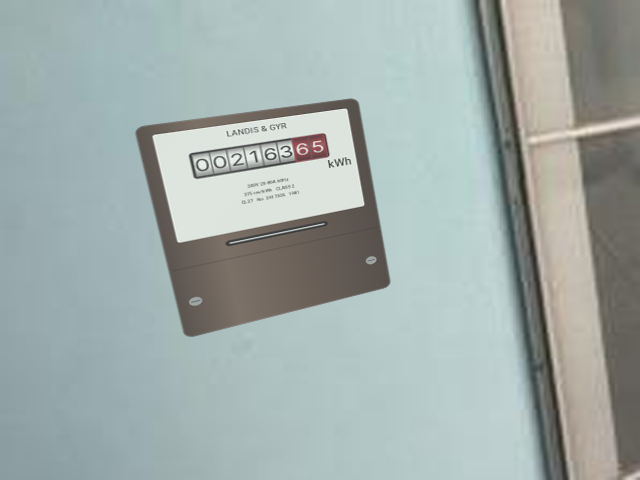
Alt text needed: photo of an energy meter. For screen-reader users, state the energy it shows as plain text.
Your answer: 2163.65 kWh
